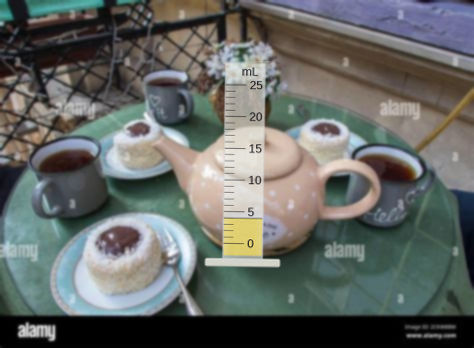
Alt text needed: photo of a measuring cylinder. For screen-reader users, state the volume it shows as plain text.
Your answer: 4 mL
